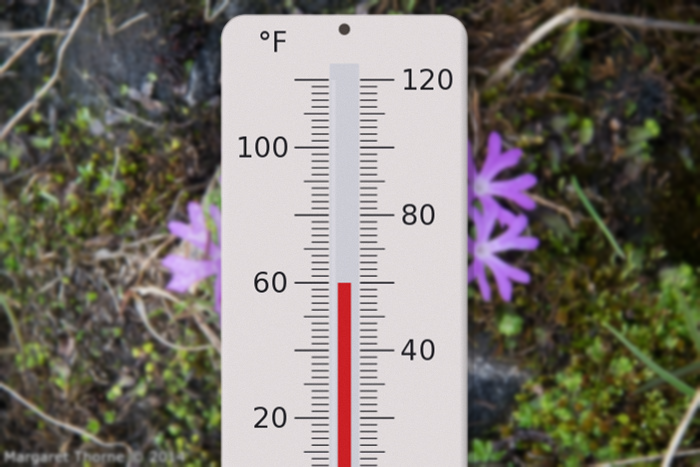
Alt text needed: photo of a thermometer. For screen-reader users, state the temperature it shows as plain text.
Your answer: 60 °F
